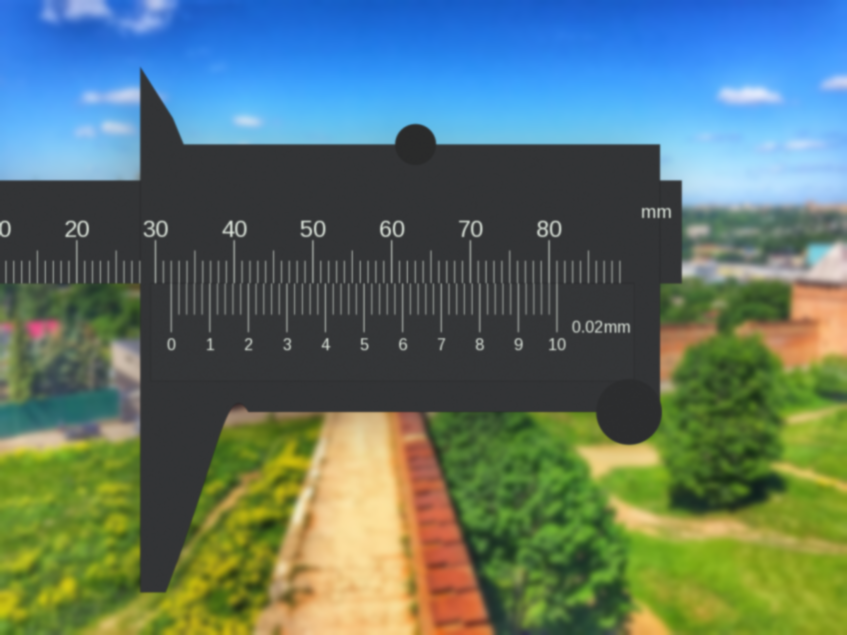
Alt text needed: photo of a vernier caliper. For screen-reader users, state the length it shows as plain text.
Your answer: 32.0 mm
